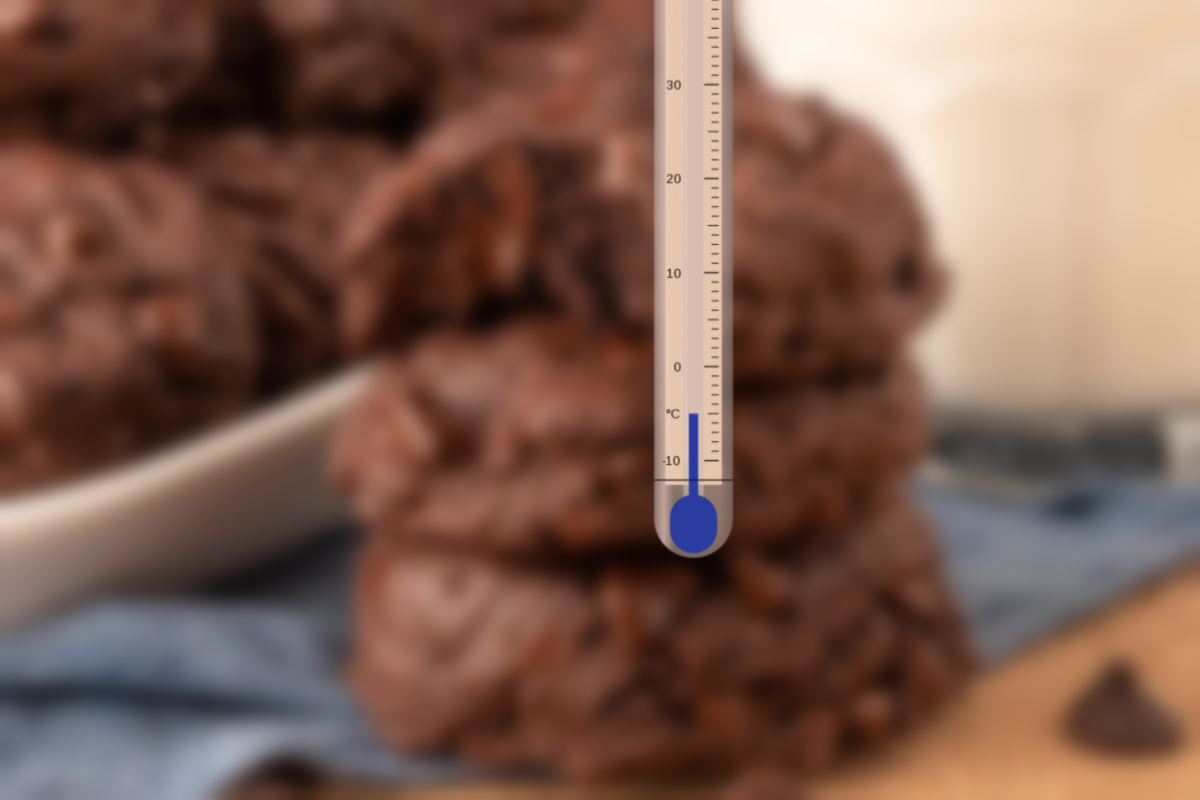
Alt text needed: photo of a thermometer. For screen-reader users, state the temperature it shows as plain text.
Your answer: -5 °C
